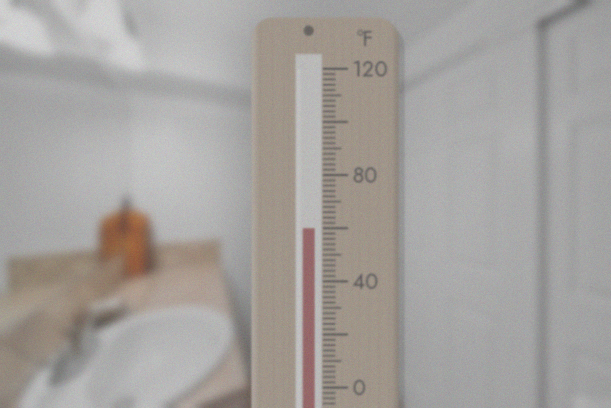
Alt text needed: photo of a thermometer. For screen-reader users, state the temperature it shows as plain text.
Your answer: 60 °F
